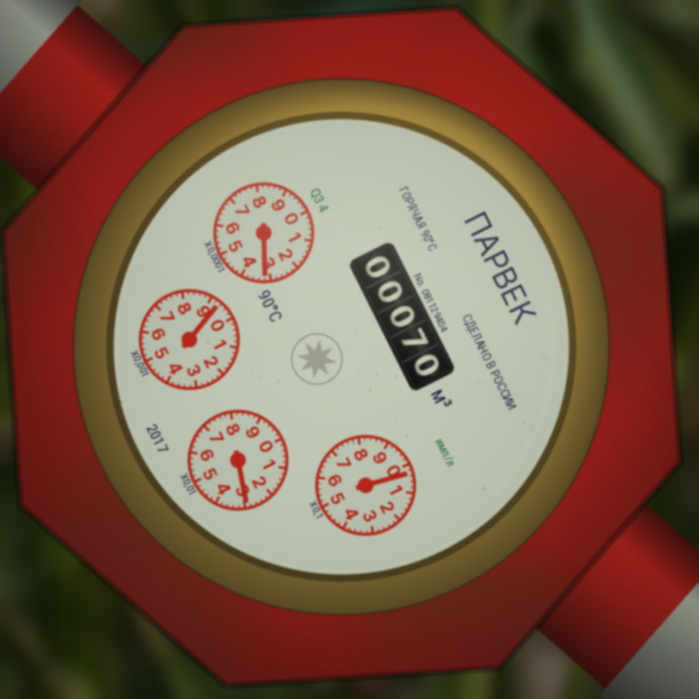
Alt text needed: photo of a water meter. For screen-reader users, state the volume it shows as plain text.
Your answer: 70.0293 m³
